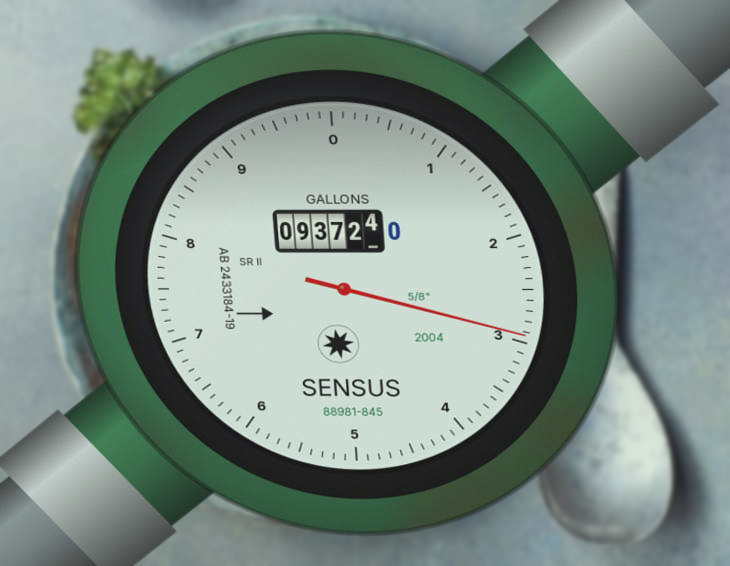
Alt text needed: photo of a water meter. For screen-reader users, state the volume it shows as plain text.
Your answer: 937242.9 gal
